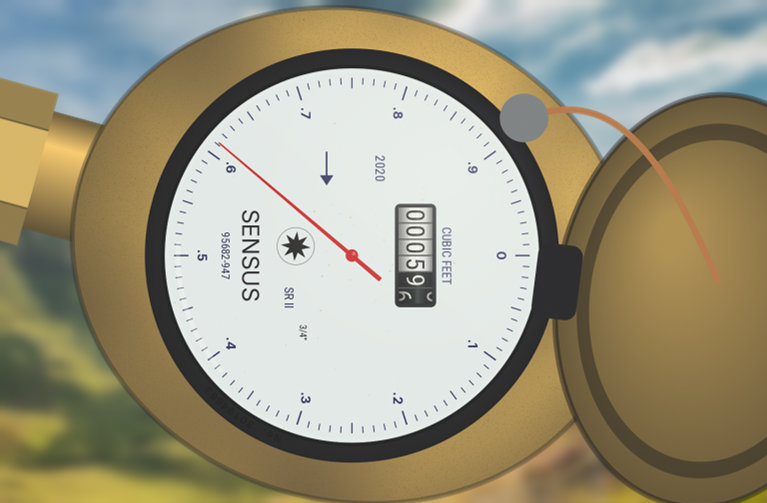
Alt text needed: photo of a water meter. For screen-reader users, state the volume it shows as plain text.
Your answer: 595.61 ft³
